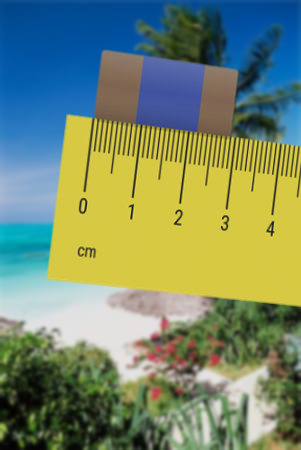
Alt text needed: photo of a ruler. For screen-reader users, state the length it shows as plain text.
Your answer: 2.9 cm
